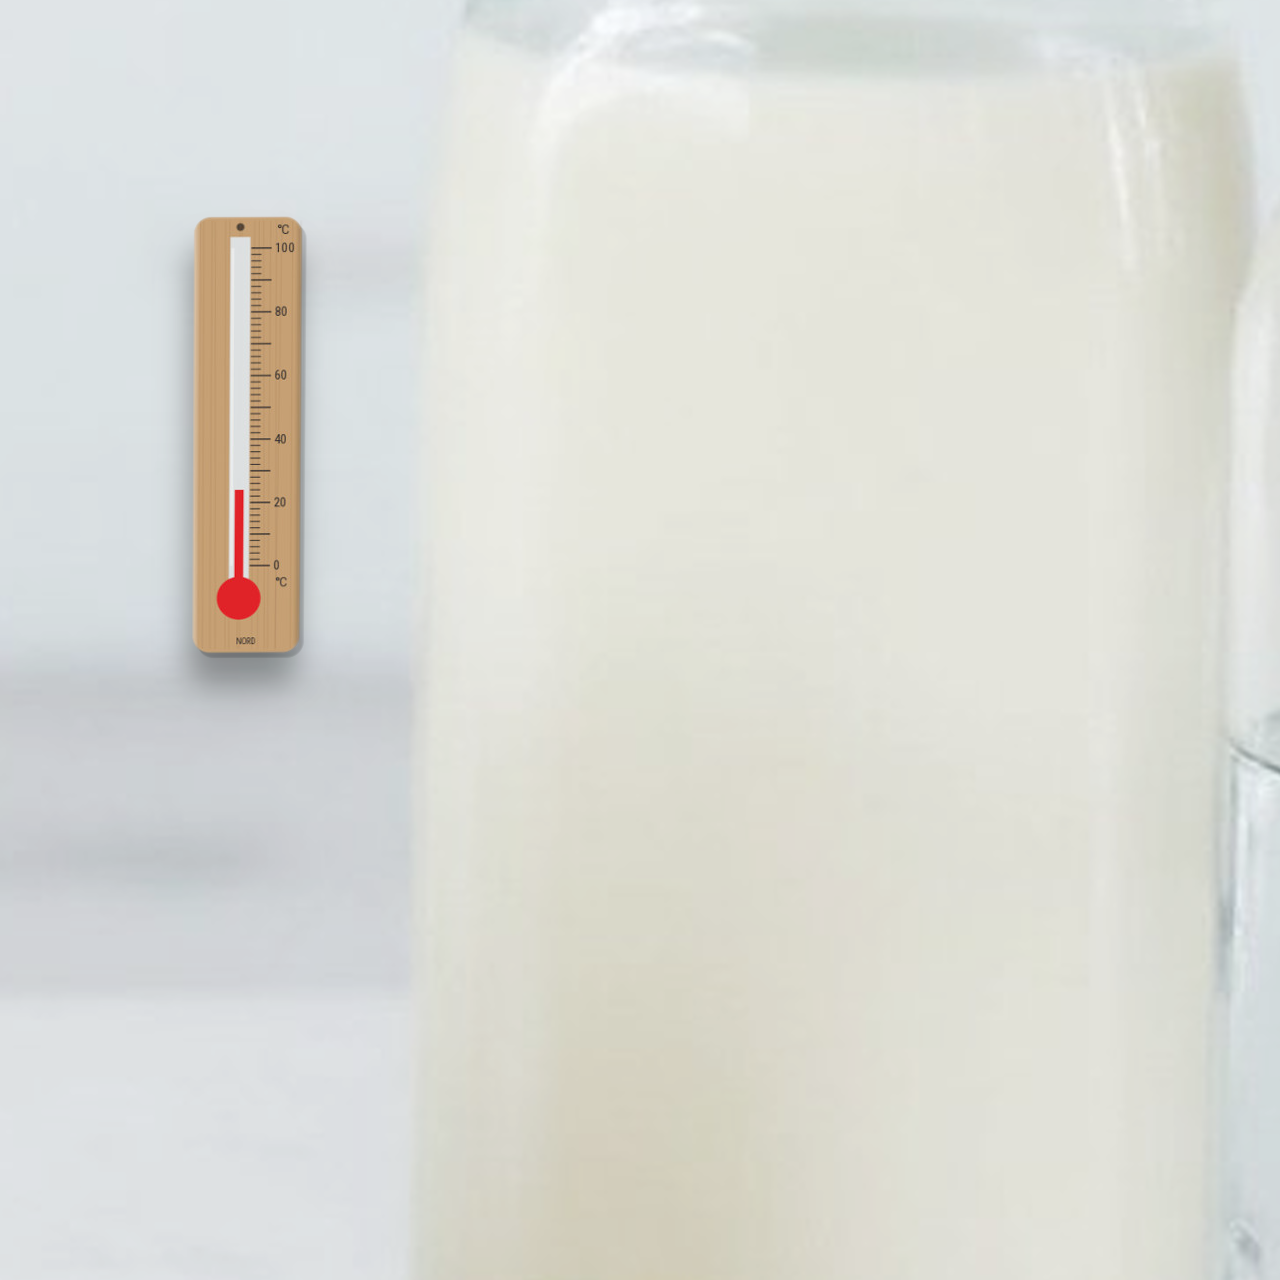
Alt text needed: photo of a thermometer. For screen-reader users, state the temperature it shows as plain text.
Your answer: 24 °C
